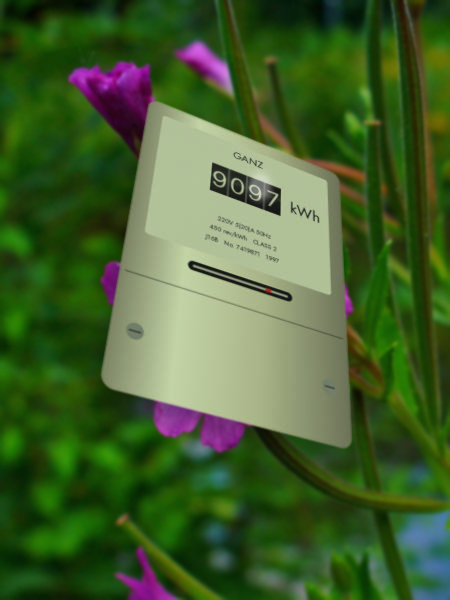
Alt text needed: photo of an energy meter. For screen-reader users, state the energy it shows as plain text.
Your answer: 9097 kWh
